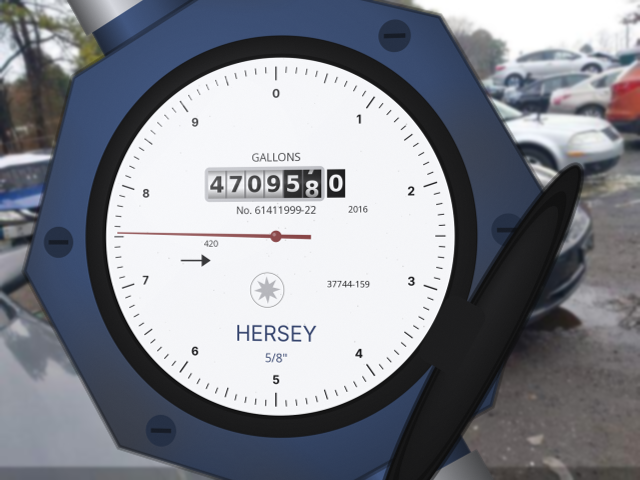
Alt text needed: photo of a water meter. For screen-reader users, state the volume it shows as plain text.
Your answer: 4709577.5 gal
